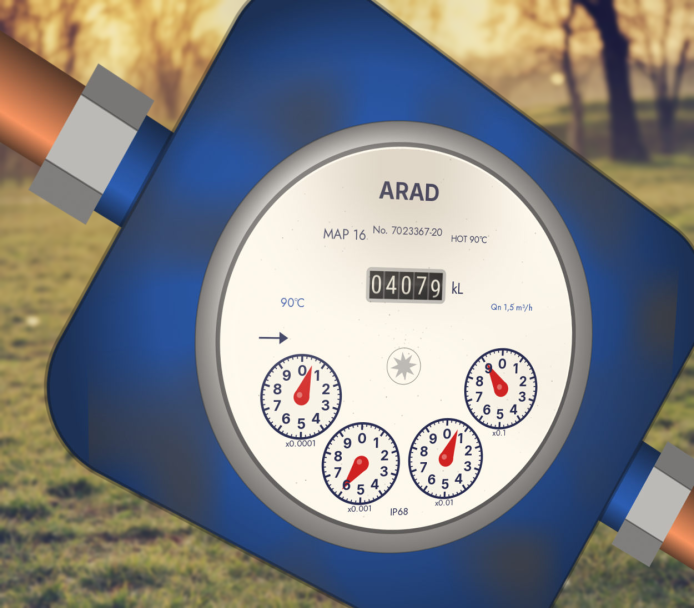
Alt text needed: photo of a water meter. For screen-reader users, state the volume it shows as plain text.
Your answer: 4078.9060 kL
